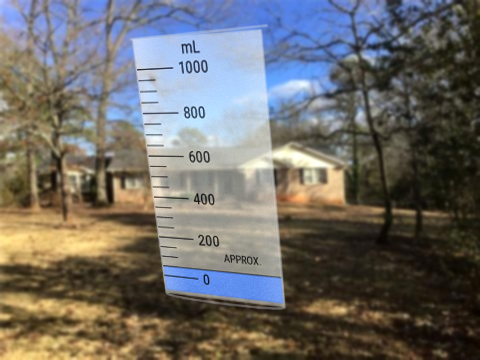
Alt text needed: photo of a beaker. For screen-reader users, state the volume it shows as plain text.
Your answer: 50 mL
